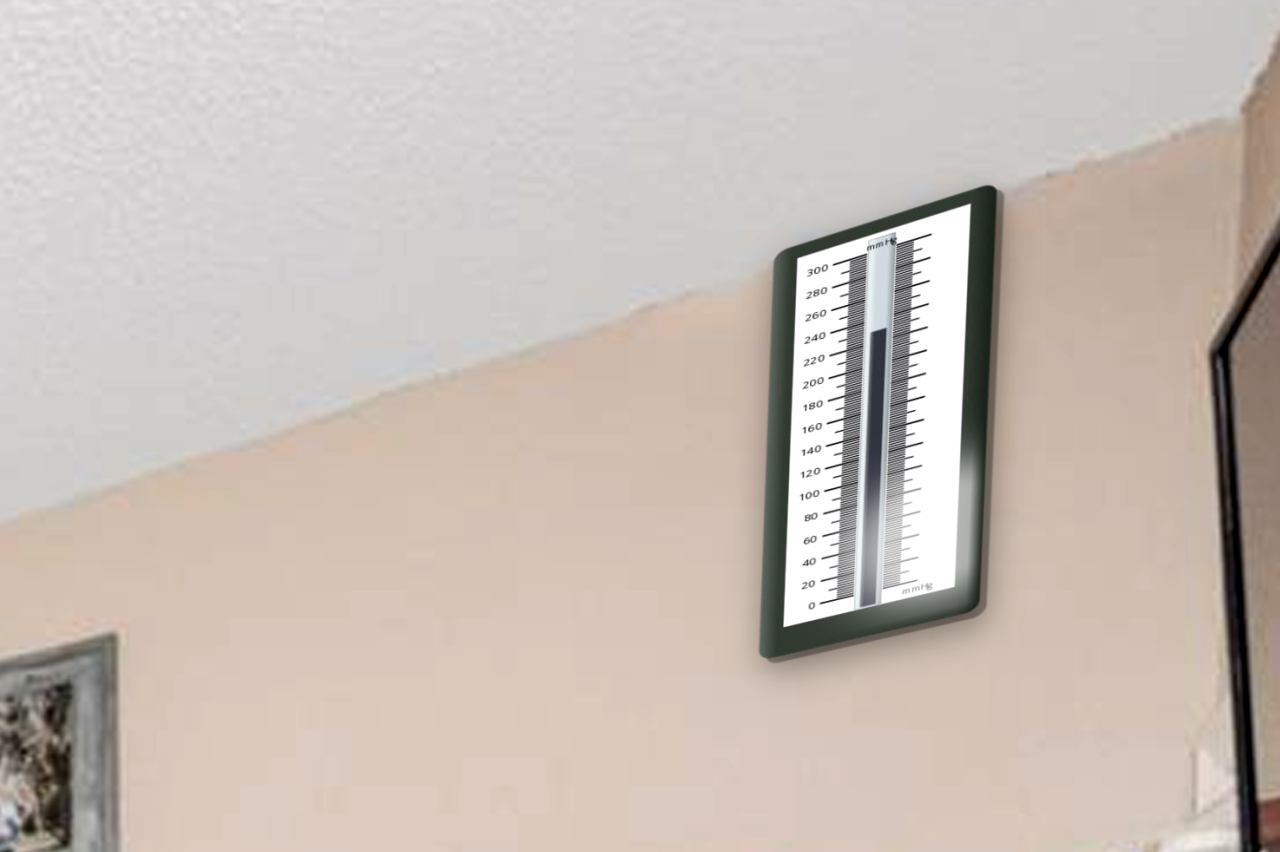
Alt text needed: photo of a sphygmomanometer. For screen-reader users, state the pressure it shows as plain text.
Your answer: 230 mmHg
